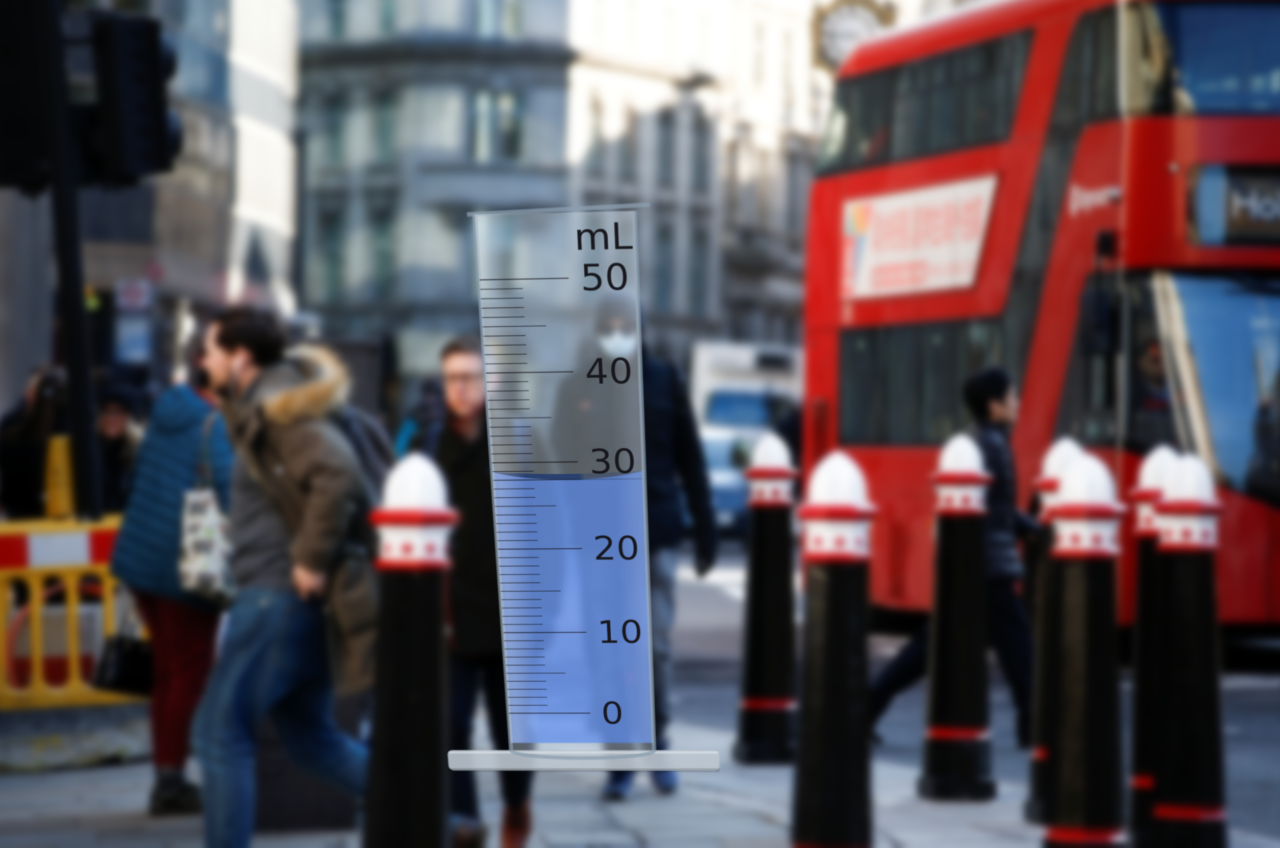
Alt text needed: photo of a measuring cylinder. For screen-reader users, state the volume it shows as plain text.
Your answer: 28 mL
